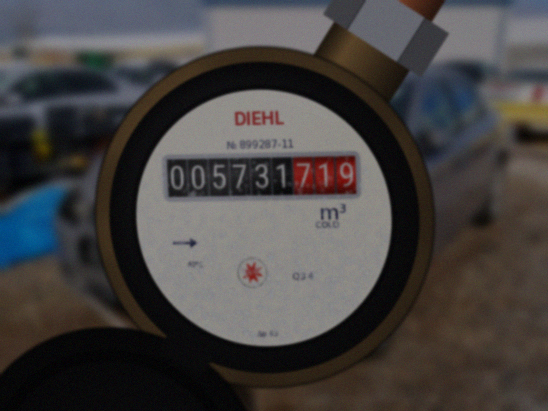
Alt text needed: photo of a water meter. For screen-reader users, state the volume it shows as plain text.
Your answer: 5731.719 m³
